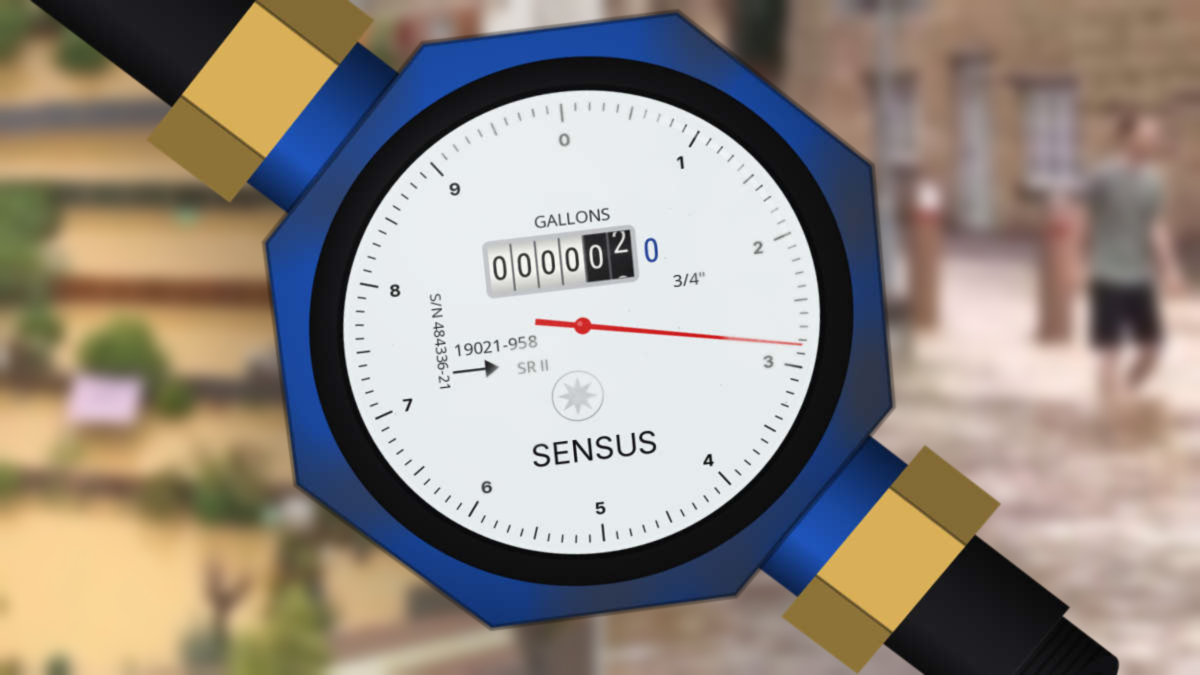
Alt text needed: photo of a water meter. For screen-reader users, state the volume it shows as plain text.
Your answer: 22.8 gal
